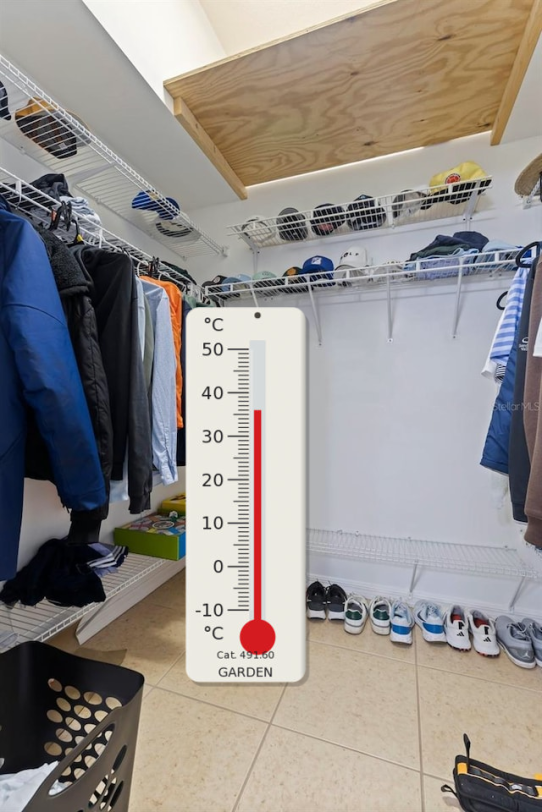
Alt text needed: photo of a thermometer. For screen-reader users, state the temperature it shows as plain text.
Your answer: 36 °C
